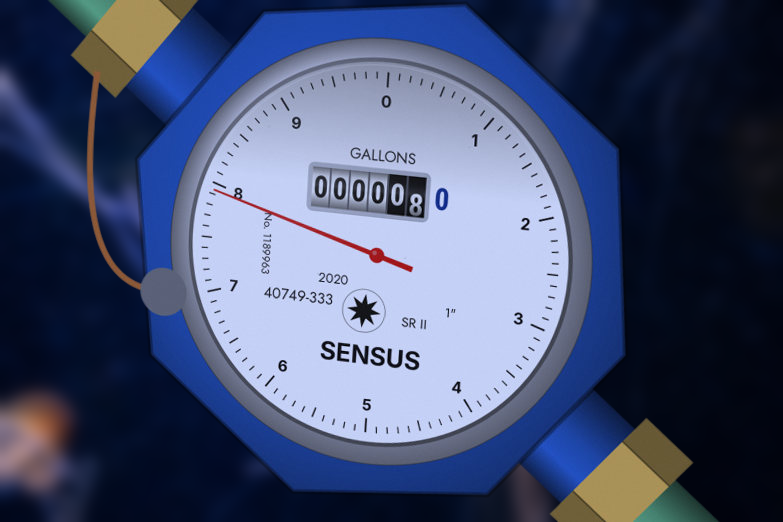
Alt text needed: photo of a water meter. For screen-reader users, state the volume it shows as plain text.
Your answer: 77.9 gal
